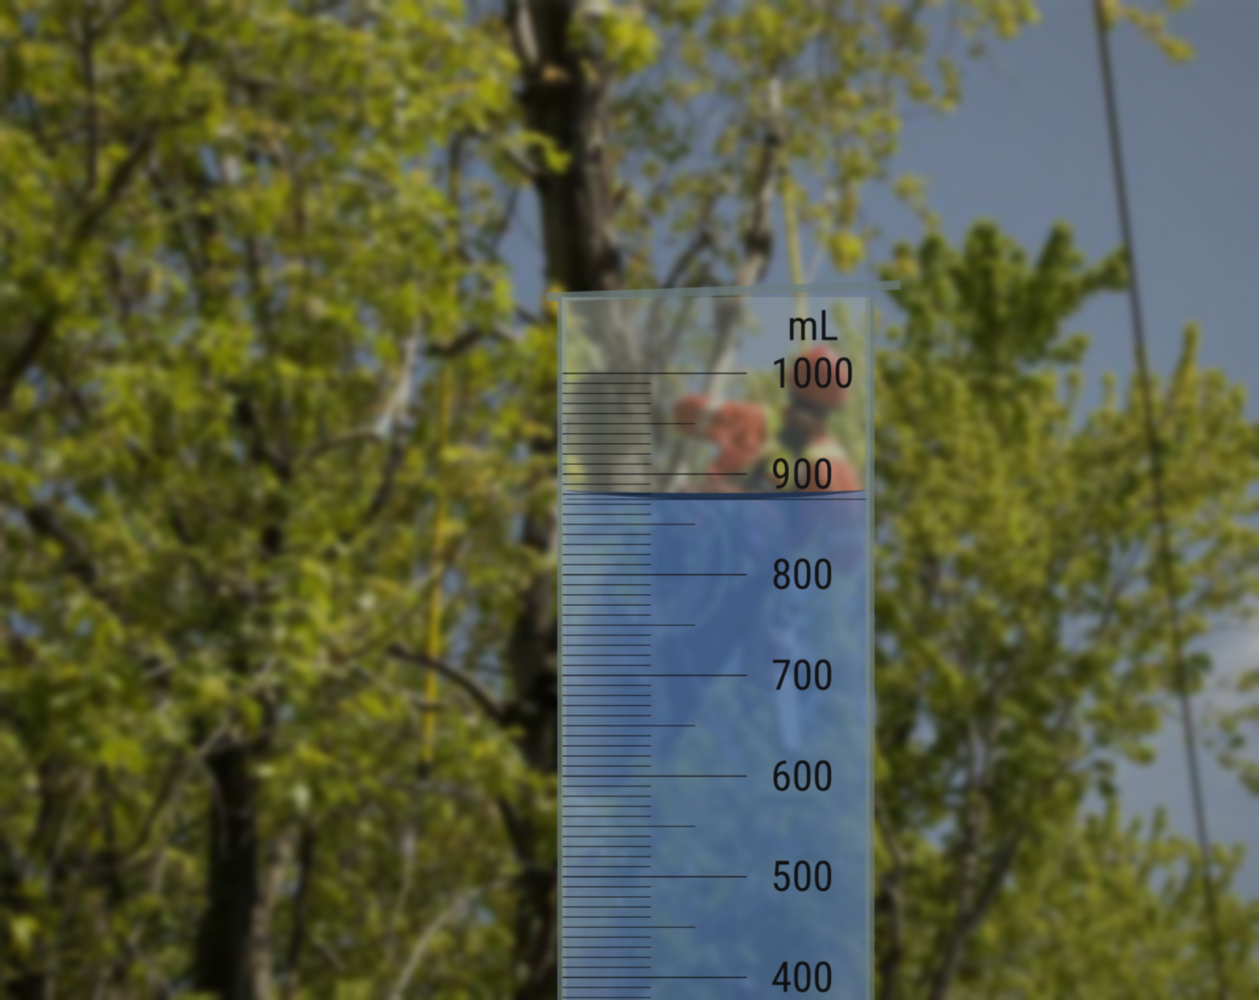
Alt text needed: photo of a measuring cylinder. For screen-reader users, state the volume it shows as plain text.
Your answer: 875 mL
